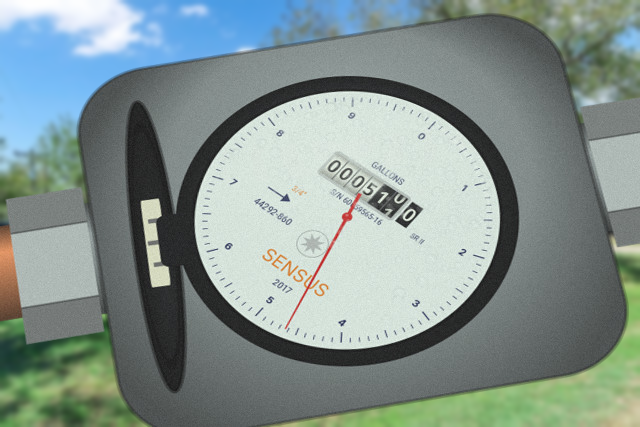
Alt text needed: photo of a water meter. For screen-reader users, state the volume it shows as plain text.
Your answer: 5104.6 gal
